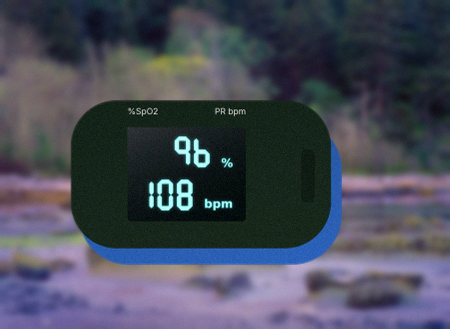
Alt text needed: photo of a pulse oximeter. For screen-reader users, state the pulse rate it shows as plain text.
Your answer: 108 bpm
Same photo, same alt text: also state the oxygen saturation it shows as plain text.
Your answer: 96 %
